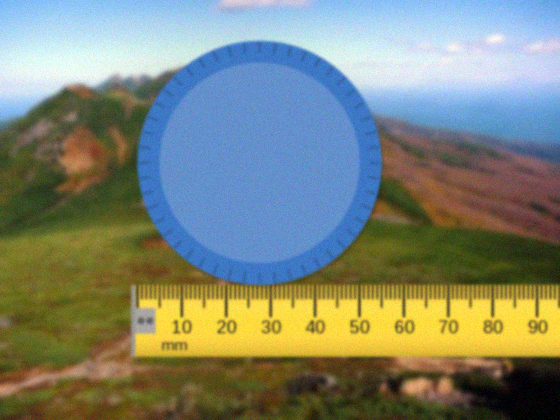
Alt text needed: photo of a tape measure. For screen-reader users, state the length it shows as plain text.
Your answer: 55 mm
